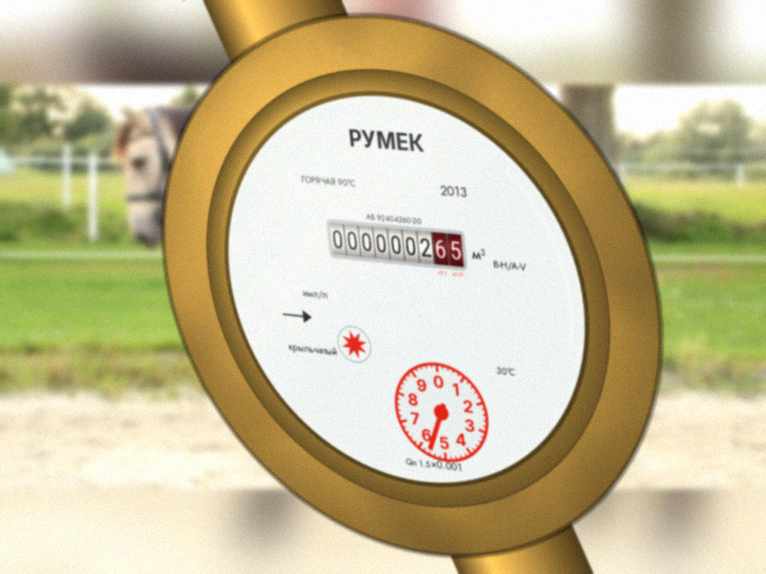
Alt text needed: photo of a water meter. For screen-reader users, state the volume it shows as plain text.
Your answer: 2.655 m³
